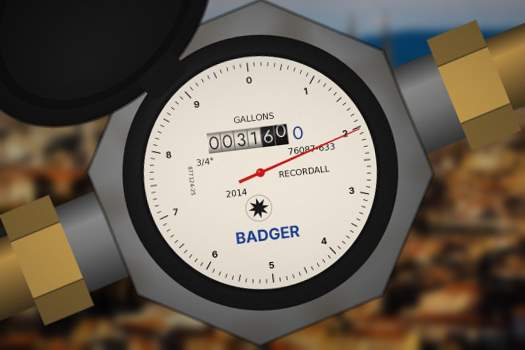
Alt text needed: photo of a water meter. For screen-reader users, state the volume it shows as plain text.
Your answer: 31602.0 gal
